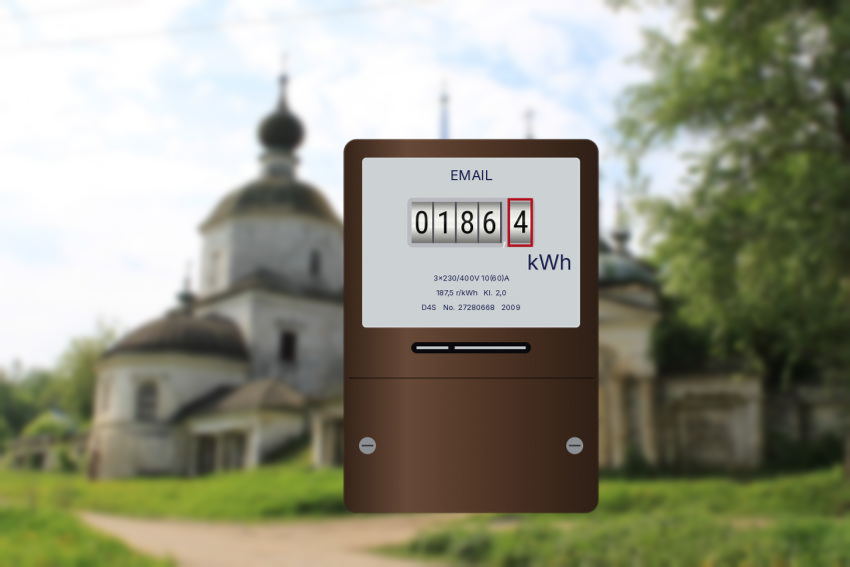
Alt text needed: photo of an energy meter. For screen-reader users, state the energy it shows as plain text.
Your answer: 186.4 kWh
